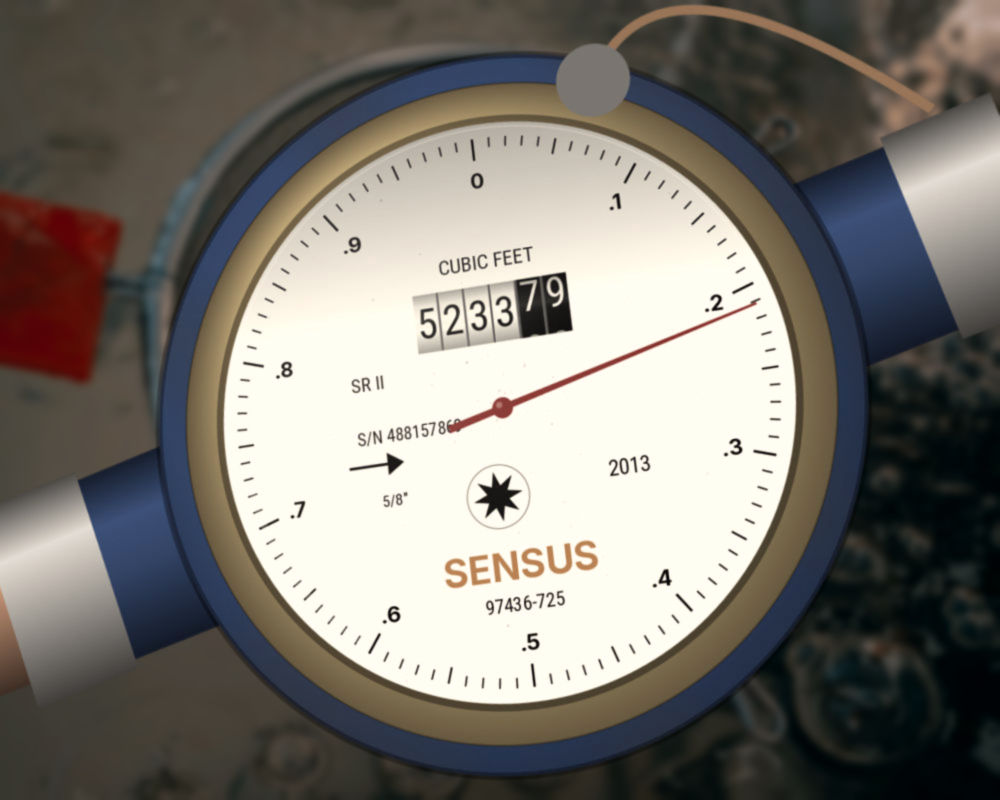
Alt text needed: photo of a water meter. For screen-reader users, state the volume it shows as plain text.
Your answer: 523379.21 ft³
